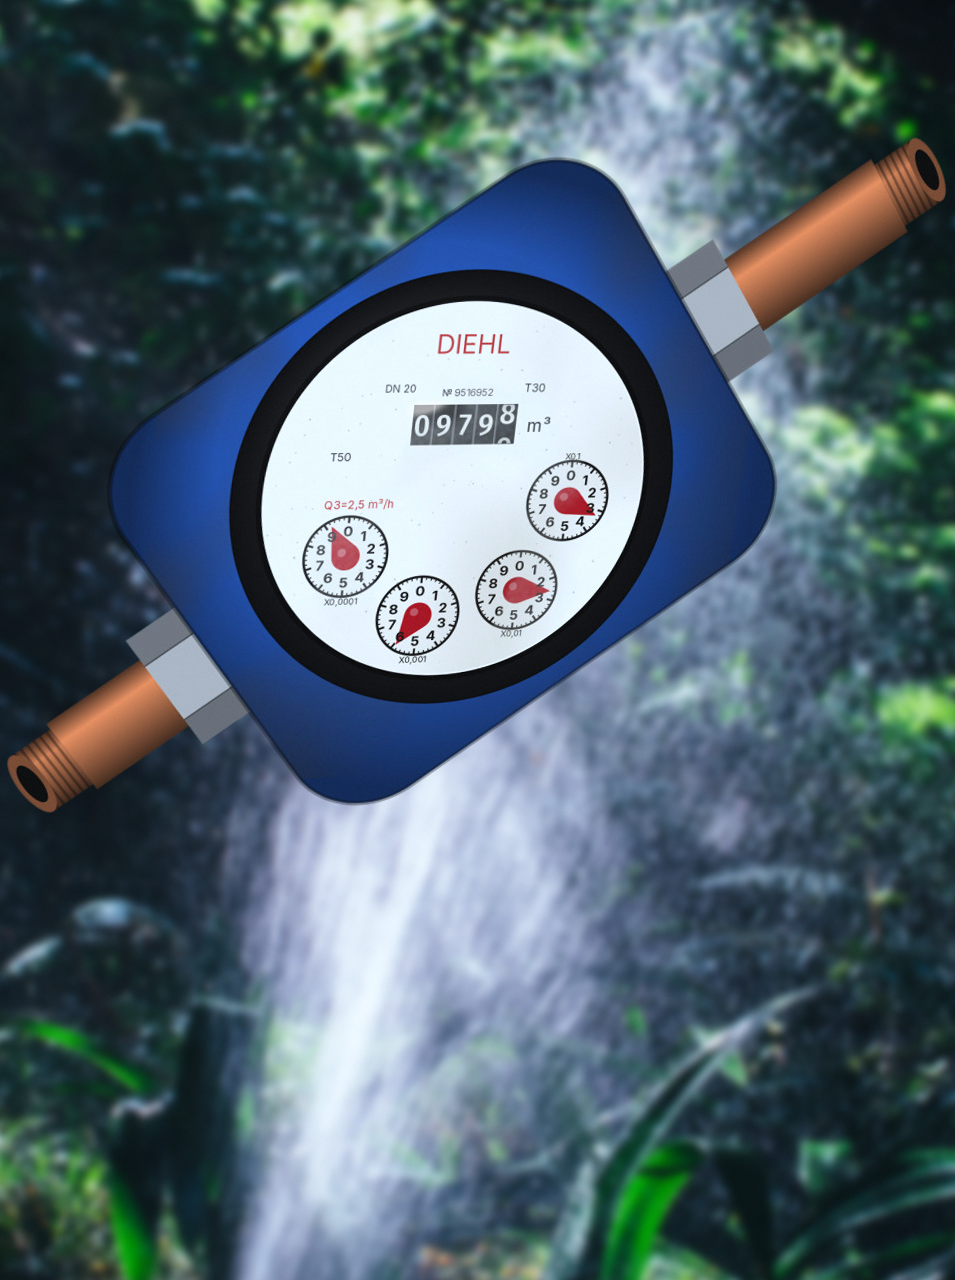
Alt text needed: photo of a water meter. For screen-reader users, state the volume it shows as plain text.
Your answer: 9798.3259 m³
